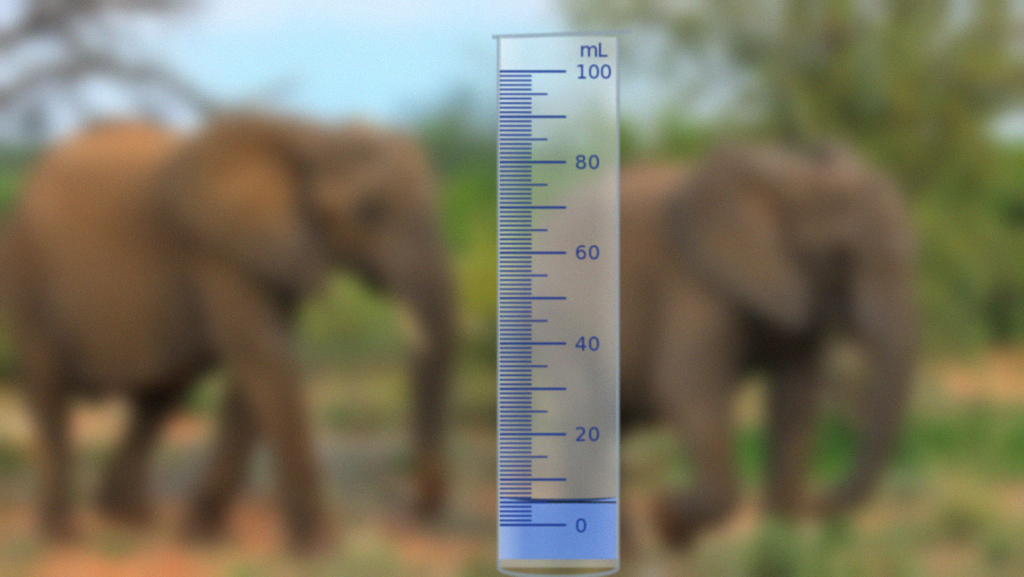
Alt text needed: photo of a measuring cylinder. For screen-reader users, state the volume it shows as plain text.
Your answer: 5 mL
